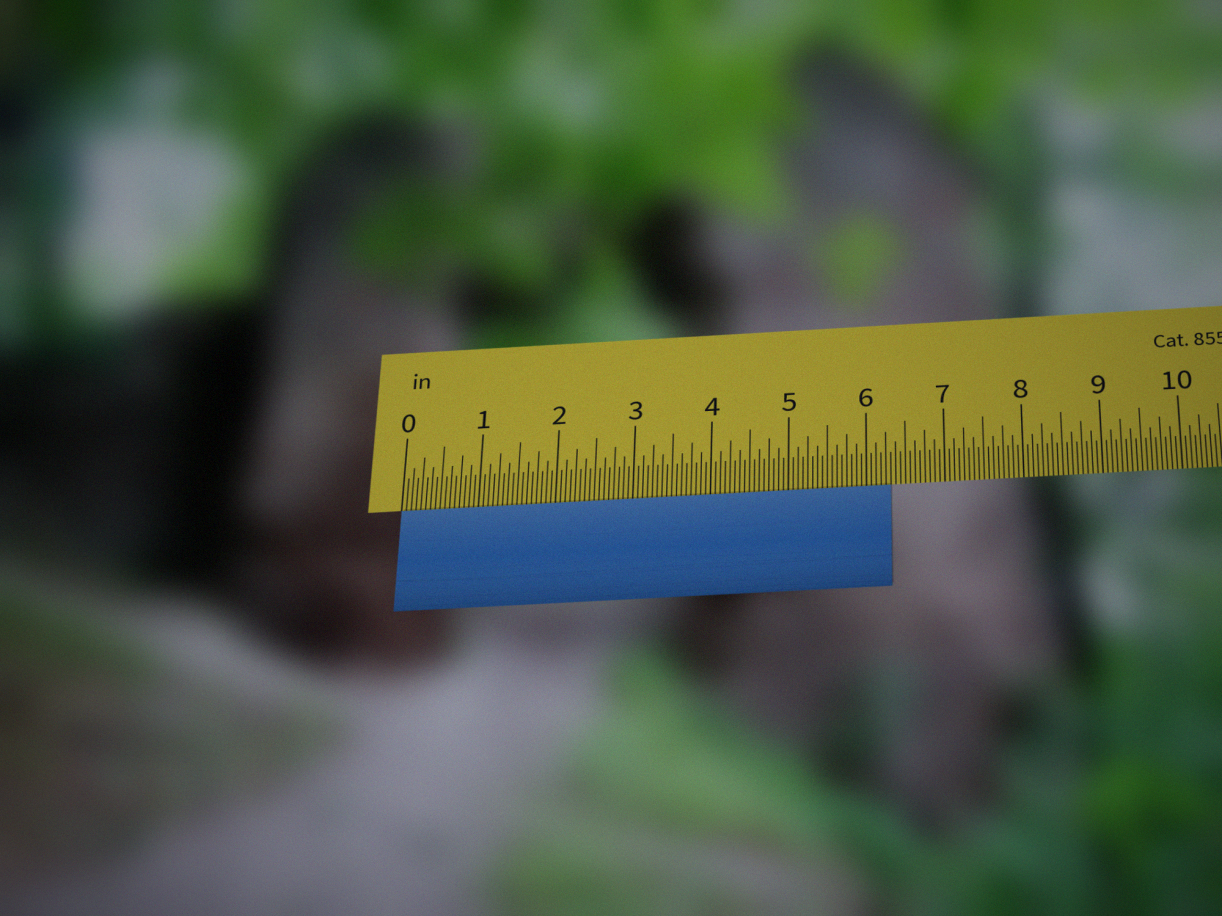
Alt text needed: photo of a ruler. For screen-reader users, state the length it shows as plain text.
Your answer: 6.3125 in
